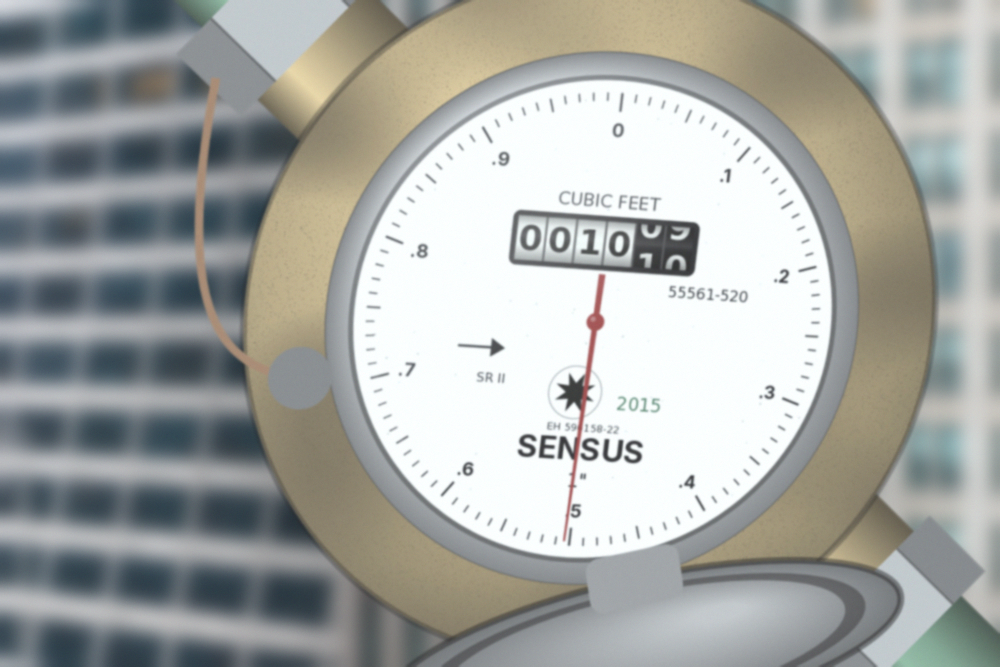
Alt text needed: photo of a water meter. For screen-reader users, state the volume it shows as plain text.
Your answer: 1009.50 ft³
